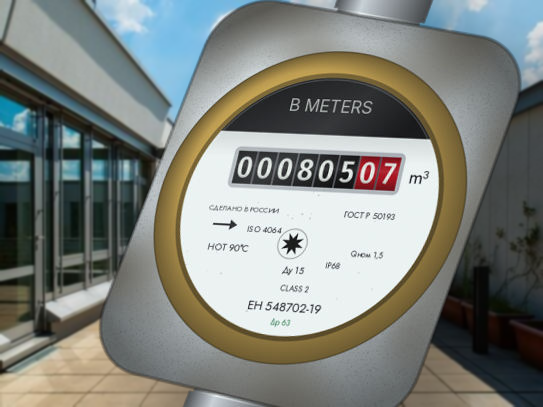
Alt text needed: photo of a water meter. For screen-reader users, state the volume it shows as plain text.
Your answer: 805.07 m³
